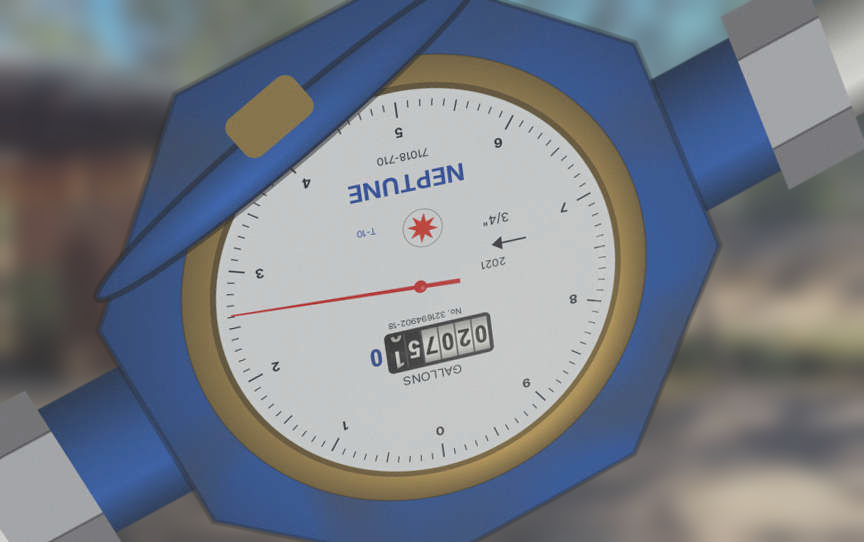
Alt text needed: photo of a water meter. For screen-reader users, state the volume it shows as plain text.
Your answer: 207512.6 gal
